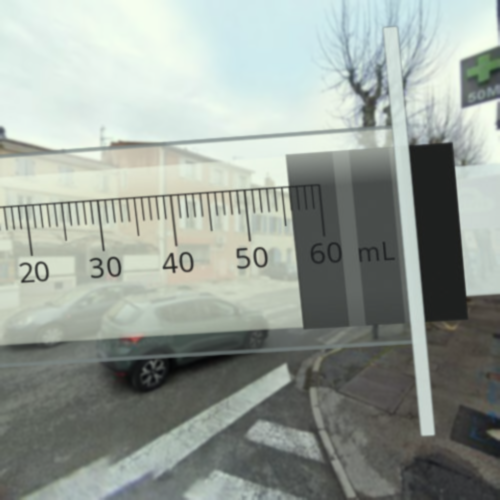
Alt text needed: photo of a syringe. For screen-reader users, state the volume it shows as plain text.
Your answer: 56 mL
